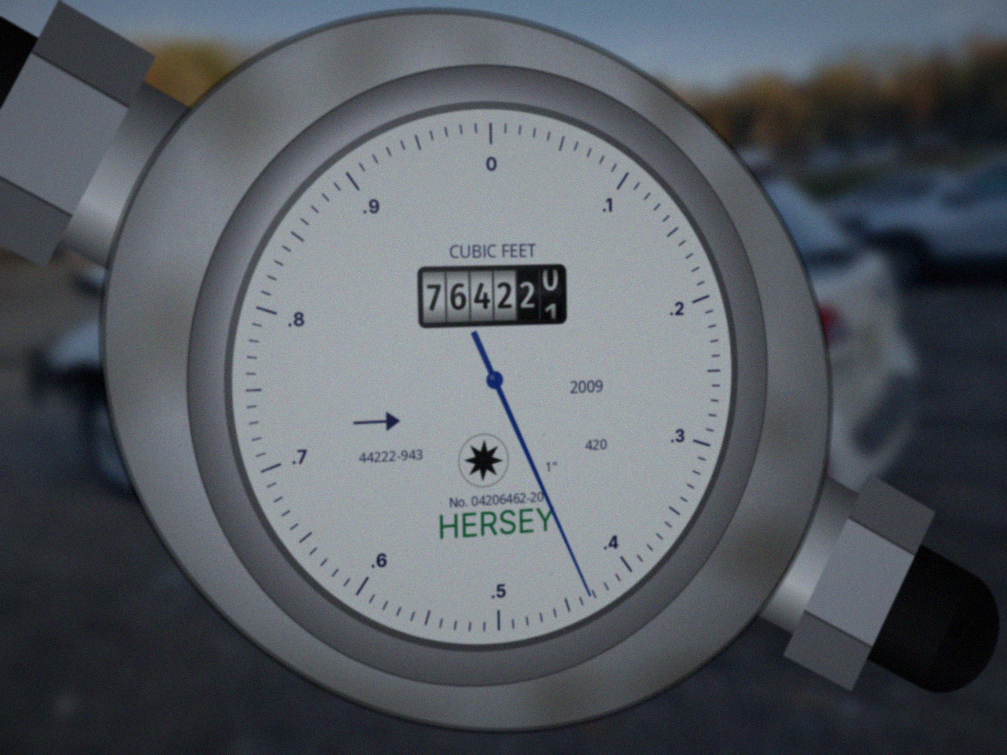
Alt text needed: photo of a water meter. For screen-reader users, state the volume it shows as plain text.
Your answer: 764220.43 ft³
